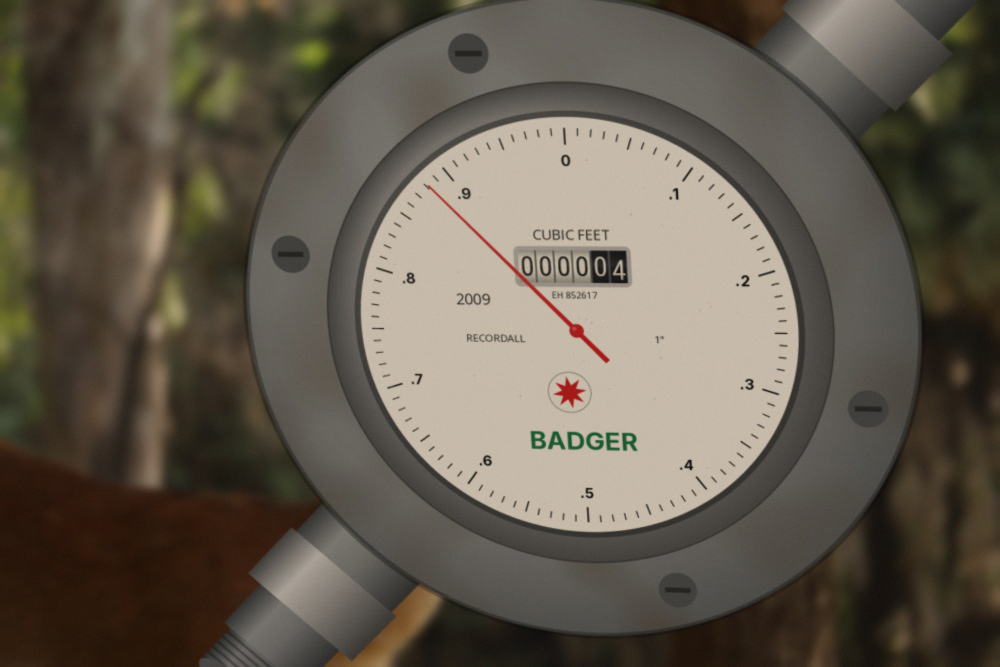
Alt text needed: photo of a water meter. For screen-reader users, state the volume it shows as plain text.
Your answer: 3.88 ft³
